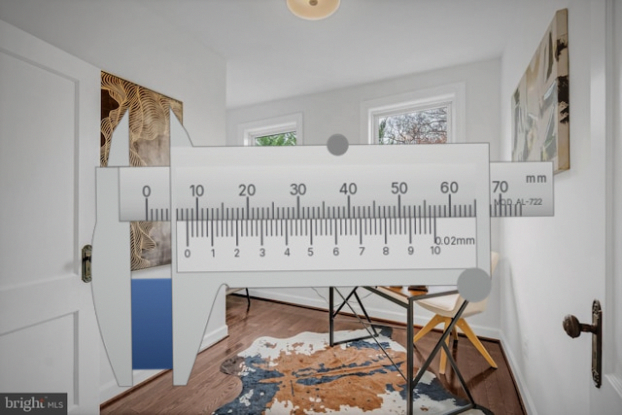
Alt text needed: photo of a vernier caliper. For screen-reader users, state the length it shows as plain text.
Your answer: 8.0 mm
